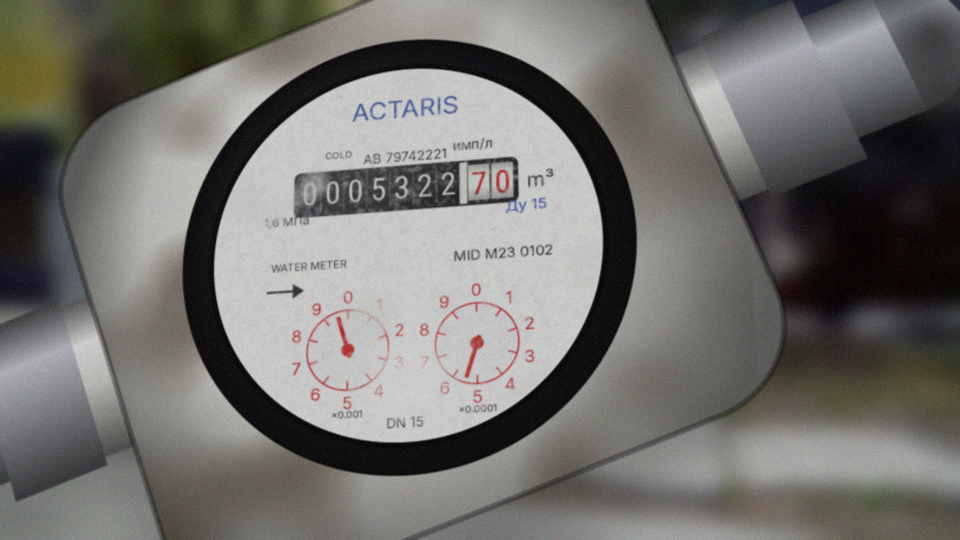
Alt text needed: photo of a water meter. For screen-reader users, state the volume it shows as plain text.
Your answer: 5322.6995 m³
